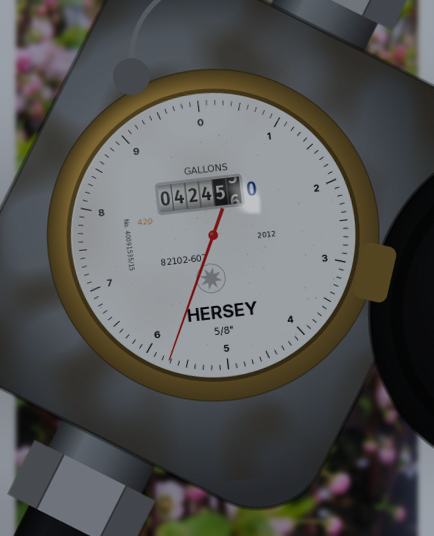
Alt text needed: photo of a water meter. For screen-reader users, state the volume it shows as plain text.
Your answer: 424555.7 gal
